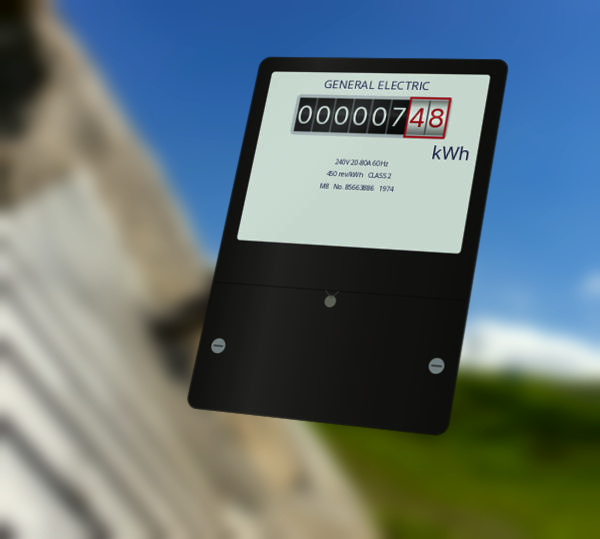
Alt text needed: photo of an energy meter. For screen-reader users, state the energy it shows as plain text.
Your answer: 7.48 kWh
